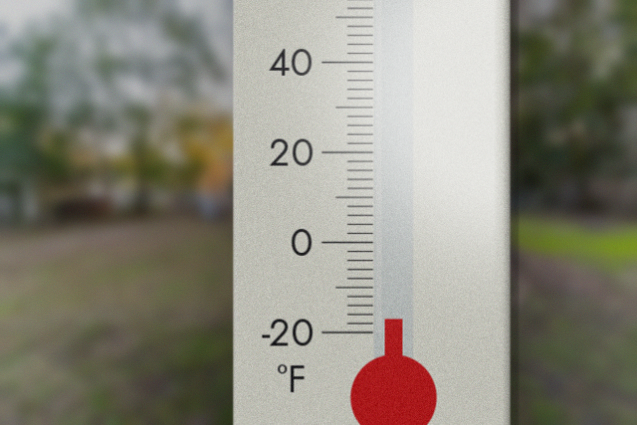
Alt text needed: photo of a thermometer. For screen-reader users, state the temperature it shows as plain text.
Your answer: -17 °F
